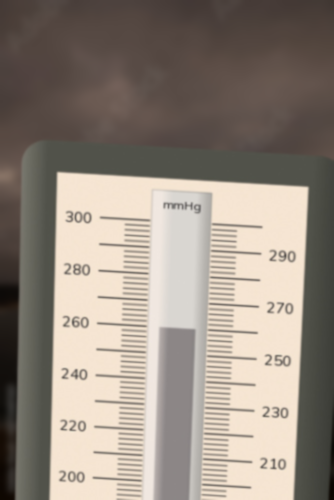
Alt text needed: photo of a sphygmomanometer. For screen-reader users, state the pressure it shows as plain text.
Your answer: 260 mmHg
